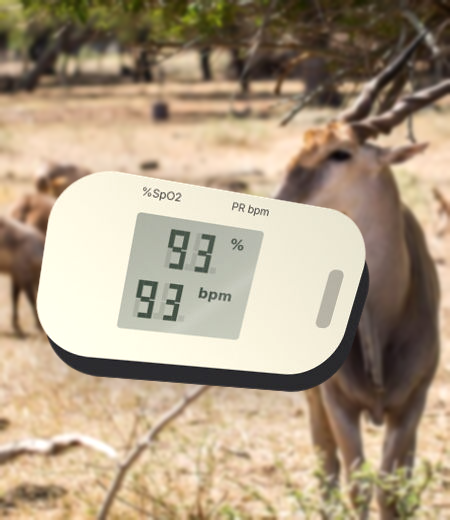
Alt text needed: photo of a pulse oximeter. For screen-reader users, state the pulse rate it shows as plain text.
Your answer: 93 bpm
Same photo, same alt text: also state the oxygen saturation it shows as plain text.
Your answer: 93 %
